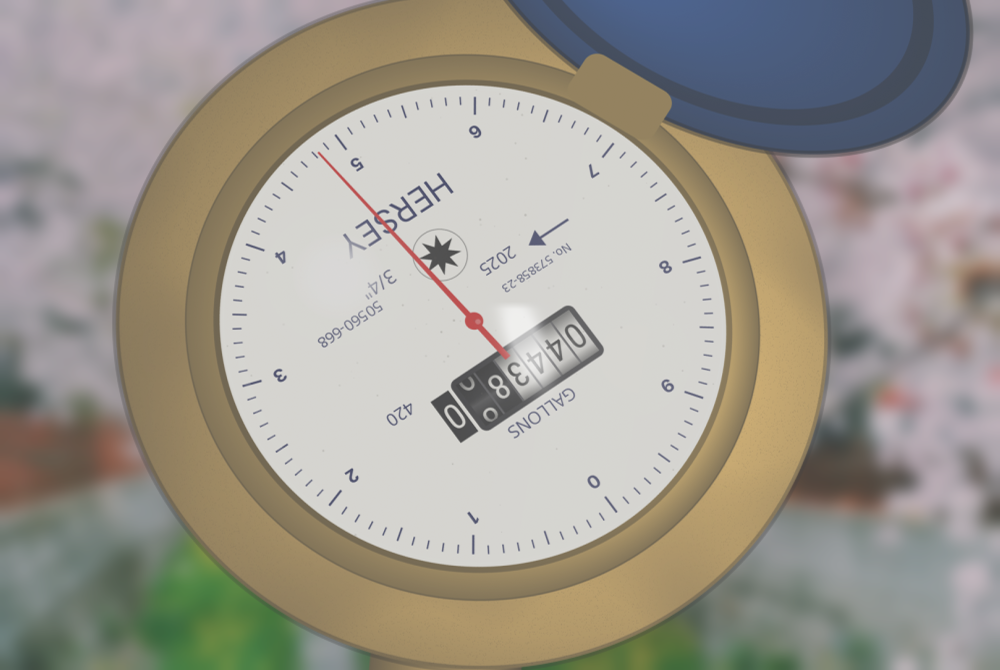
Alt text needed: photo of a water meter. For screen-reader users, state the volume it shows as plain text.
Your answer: 443884.8 gal
